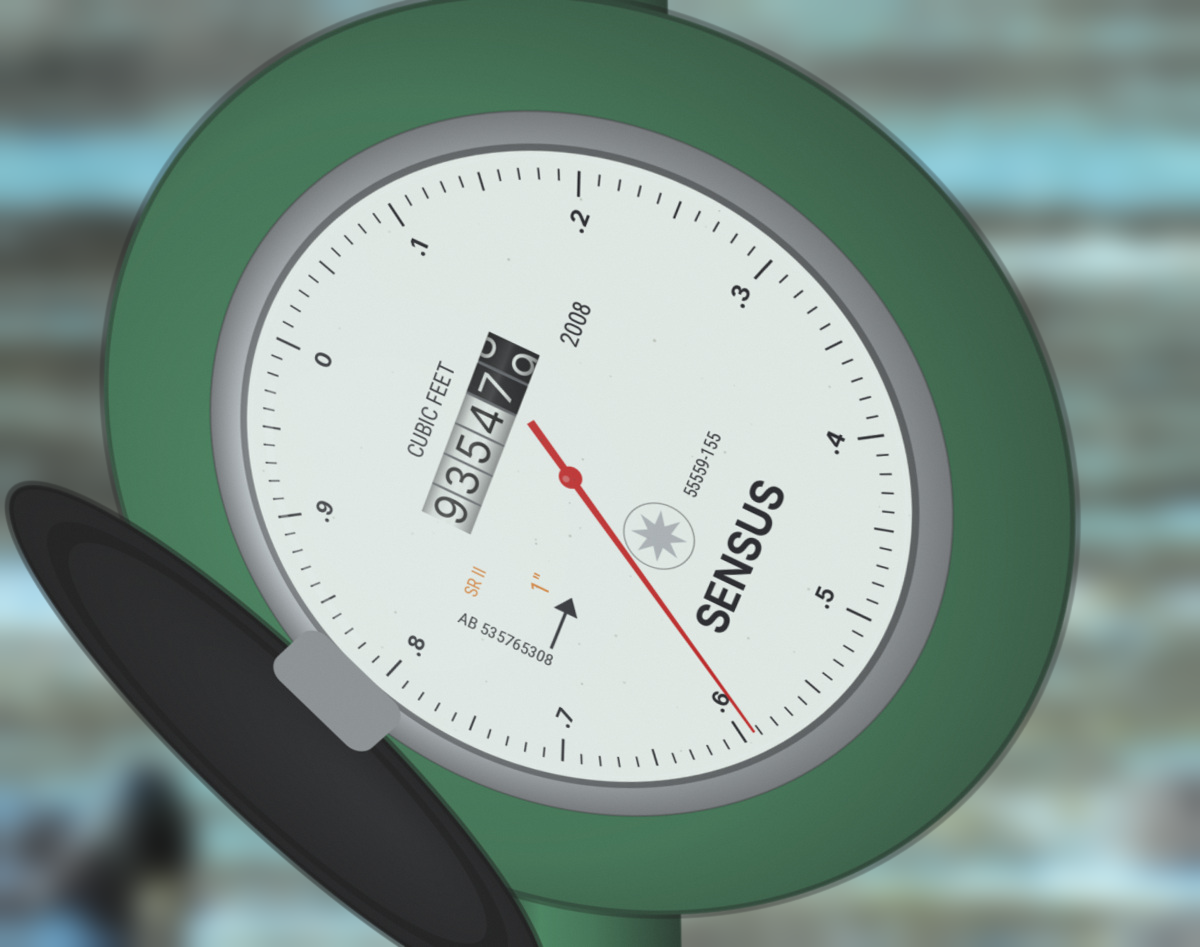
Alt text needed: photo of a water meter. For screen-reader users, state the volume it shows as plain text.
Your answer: 935478.59 ft³
